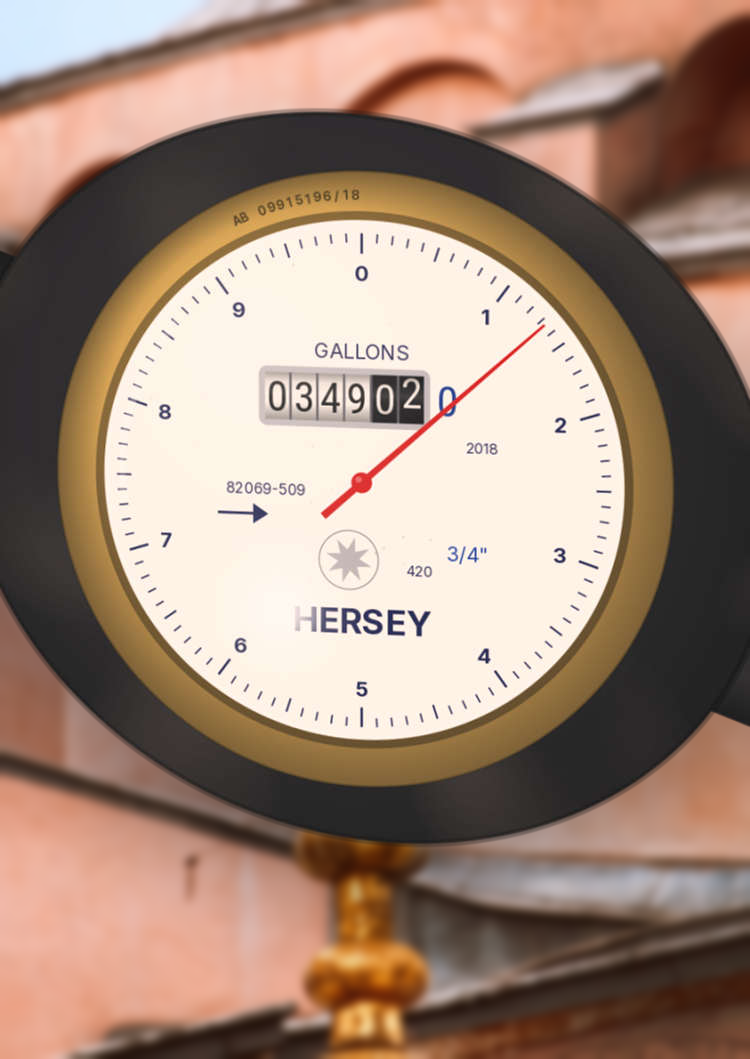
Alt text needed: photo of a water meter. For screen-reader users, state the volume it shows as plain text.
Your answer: 349021.3 gal
